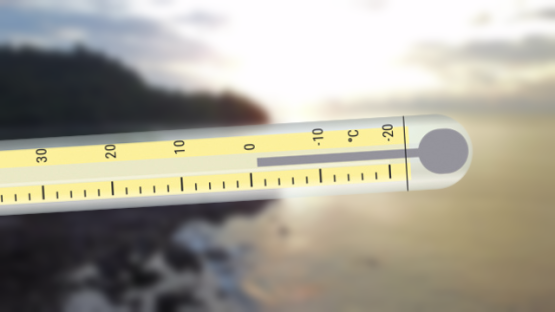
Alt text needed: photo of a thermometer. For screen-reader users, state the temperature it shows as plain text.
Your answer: -1 °C
